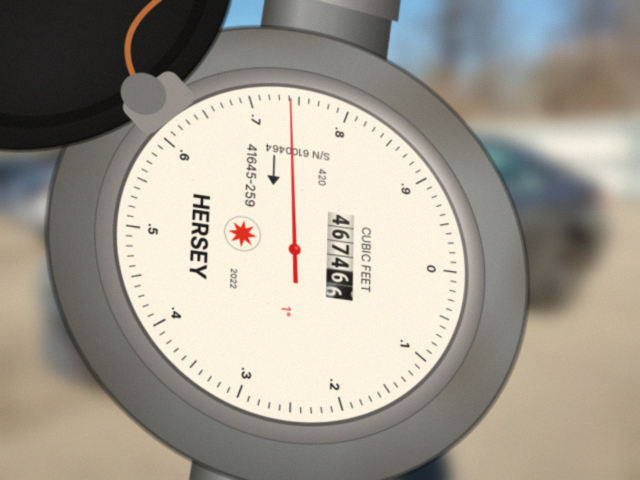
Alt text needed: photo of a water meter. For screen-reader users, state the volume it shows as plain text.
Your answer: 467465.74 ft³
